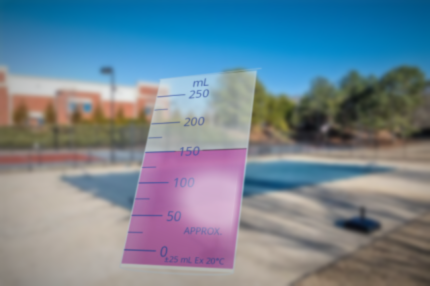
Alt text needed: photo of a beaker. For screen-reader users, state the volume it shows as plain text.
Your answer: 150 mL
